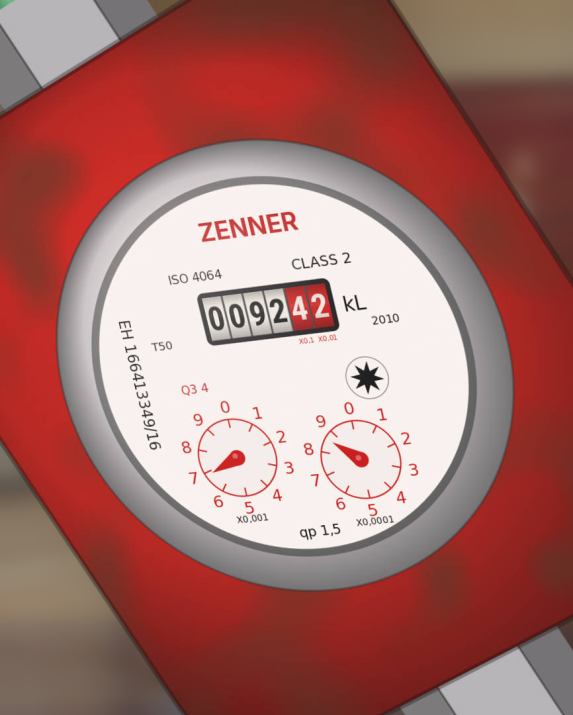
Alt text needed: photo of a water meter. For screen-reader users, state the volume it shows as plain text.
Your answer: 92.4268 kL
